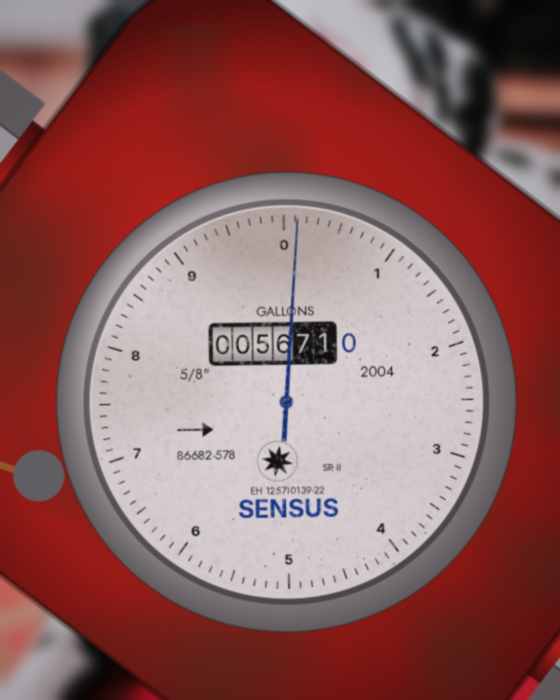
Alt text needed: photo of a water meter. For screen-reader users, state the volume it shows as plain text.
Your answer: 56710.1 gal
